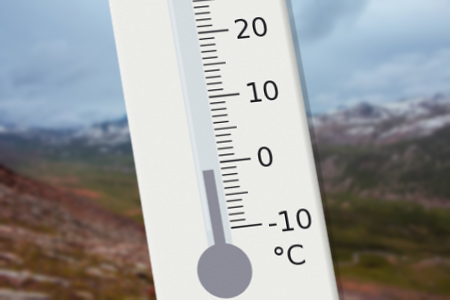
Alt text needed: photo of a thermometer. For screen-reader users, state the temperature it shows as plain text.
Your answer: -1 °C
